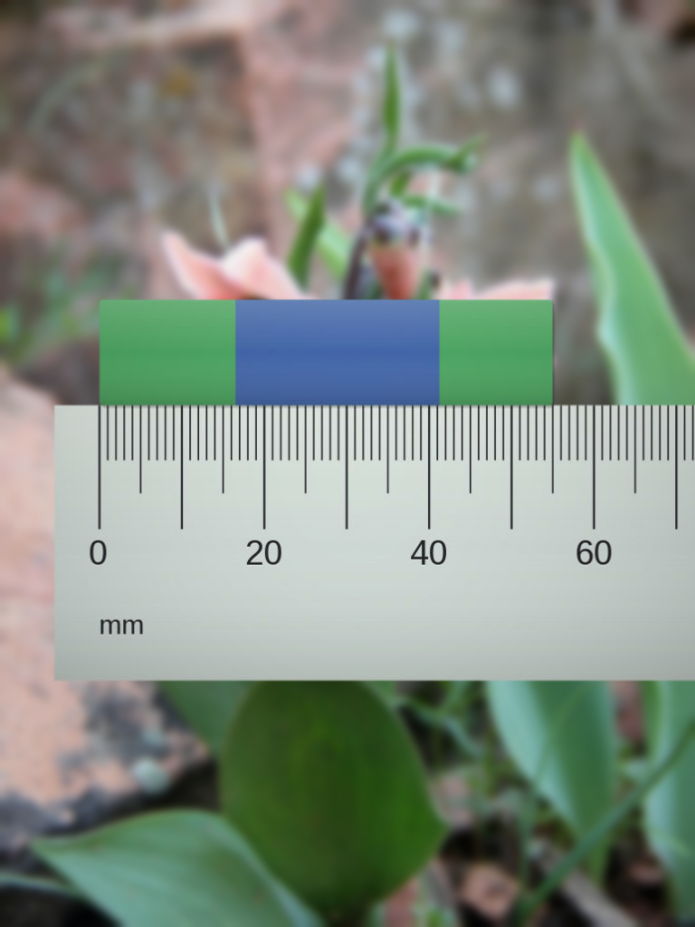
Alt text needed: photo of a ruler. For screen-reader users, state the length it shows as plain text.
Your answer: 55 mm
